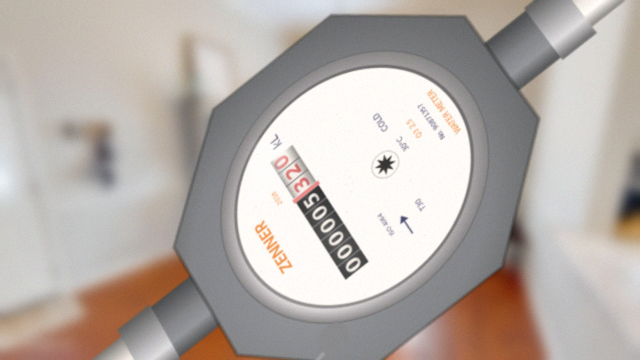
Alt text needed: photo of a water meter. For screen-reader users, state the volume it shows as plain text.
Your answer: 5.320 kL
